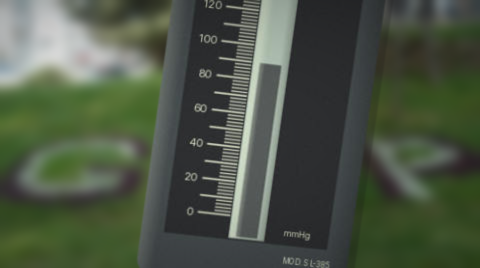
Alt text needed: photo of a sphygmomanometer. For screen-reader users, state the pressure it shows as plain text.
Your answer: 90 mmHg
